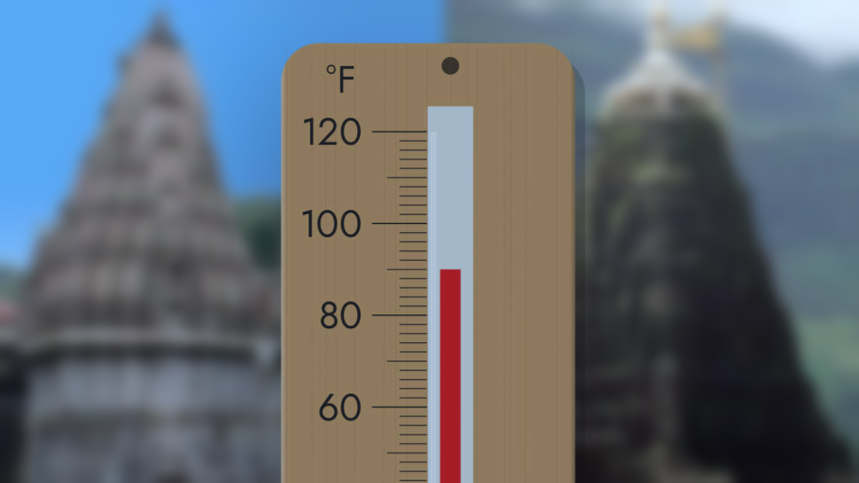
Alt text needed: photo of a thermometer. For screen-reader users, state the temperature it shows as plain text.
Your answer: 90 °F
